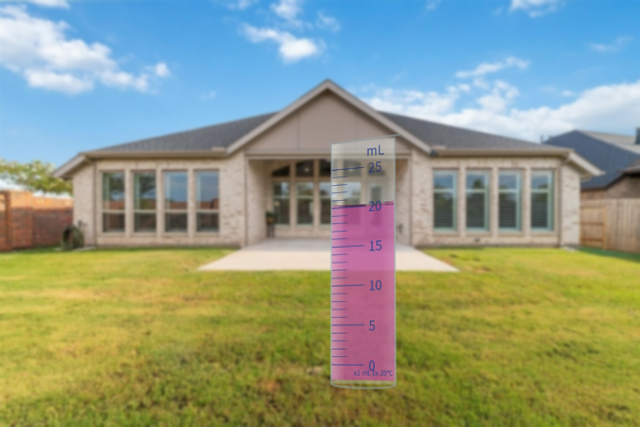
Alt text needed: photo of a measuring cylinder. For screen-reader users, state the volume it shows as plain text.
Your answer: 20 mL
